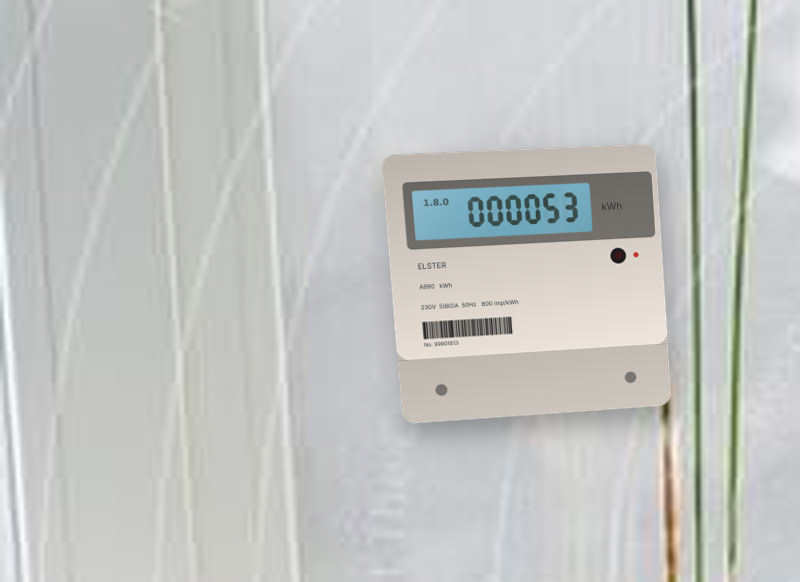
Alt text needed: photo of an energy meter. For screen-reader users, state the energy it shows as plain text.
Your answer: 53 kWh
